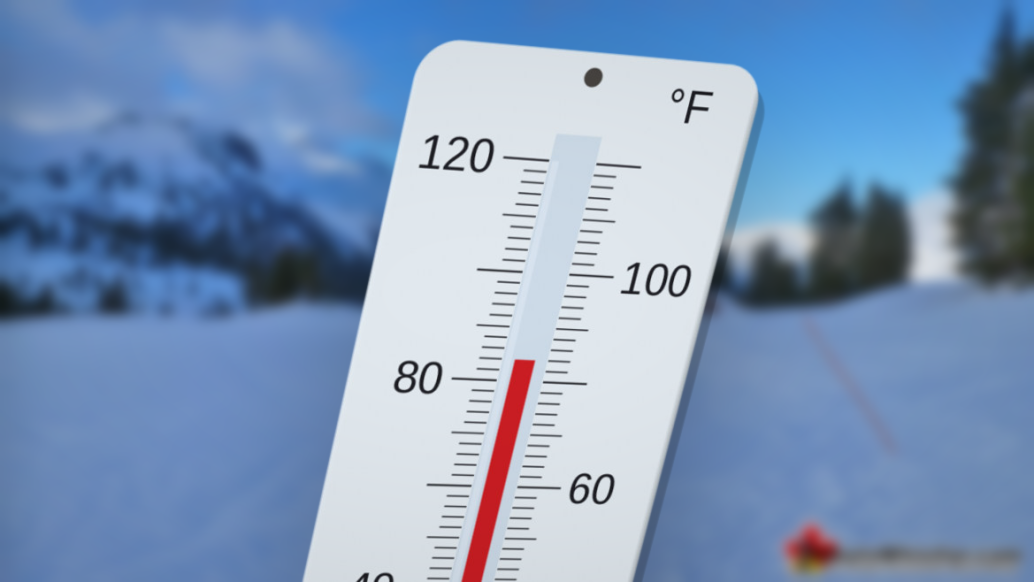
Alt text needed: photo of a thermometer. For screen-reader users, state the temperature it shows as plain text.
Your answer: 84 °F
